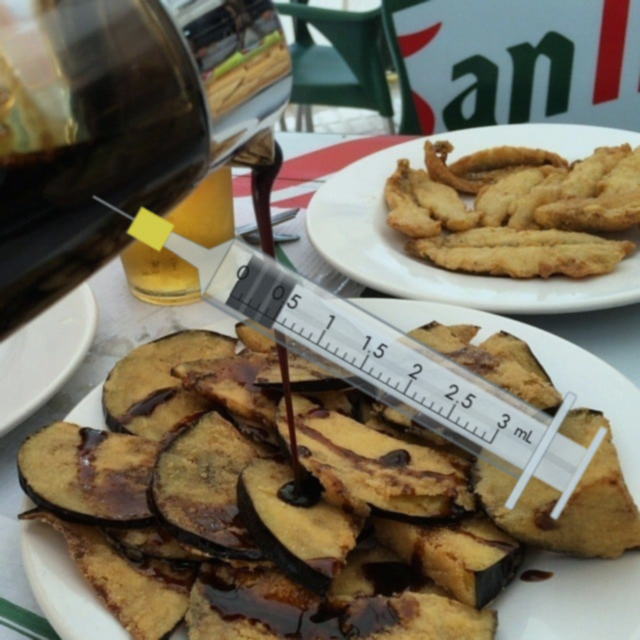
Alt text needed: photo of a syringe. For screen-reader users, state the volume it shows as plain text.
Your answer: 0 mL
